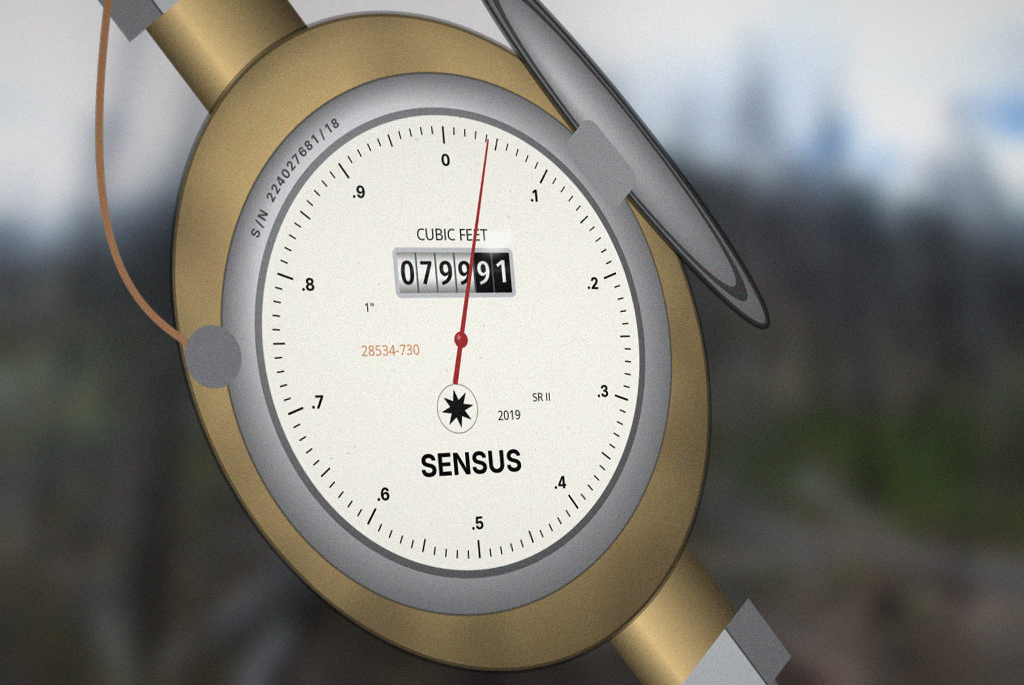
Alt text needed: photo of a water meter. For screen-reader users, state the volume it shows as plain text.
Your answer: 79991.04 ft³
